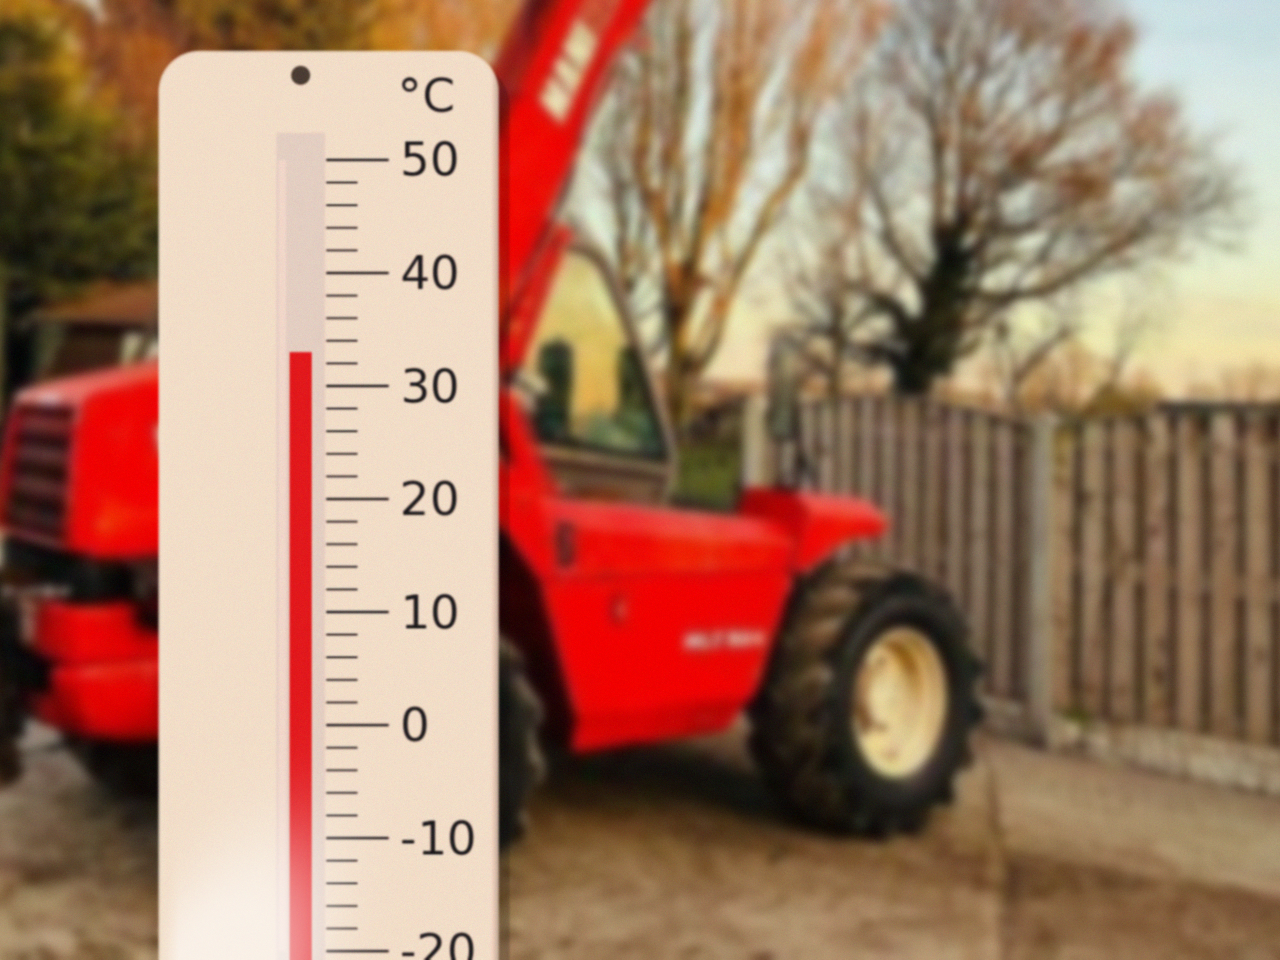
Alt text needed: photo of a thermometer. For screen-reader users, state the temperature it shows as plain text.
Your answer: 33 °C
